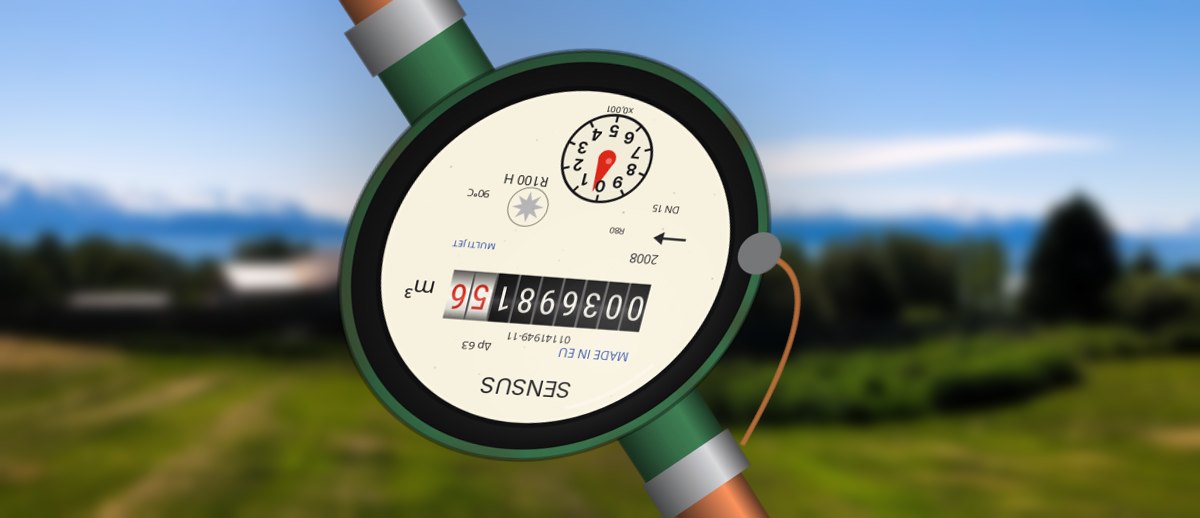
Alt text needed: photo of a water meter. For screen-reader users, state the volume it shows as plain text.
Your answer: 36981.560 m³
